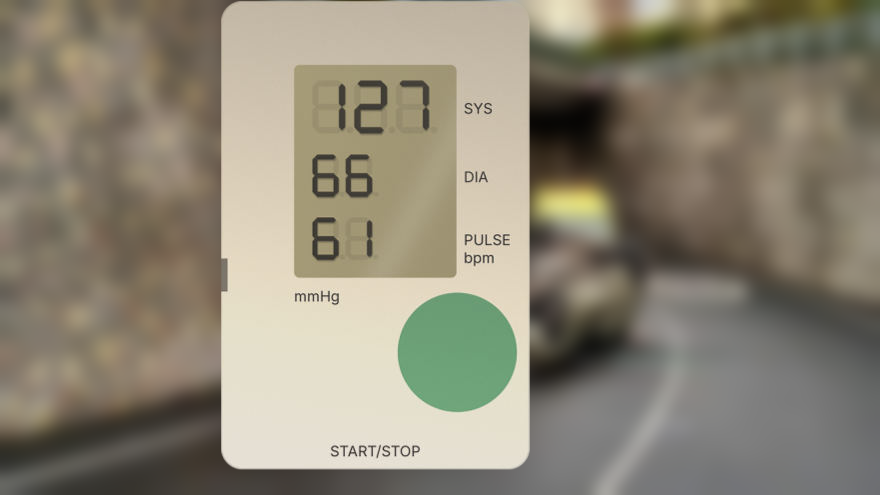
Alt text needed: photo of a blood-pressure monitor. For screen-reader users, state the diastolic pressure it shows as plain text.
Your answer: 66 mmHg
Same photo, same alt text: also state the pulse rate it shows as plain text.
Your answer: 61 bpm
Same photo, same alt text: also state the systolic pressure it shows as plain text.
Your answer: 127 mmHg
